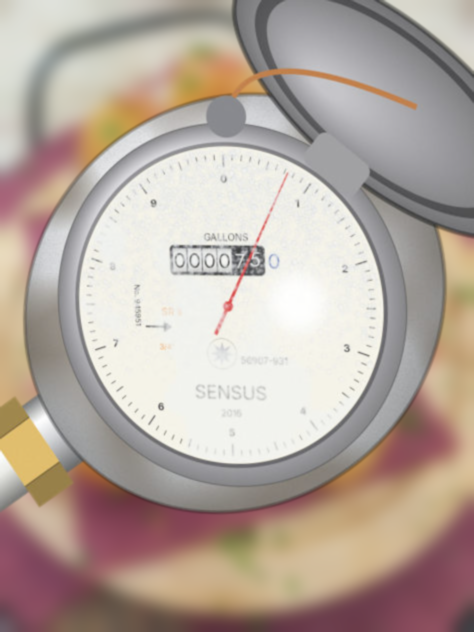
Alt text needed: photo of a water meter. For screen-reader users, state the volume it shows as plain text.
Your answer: 750.7 gal
